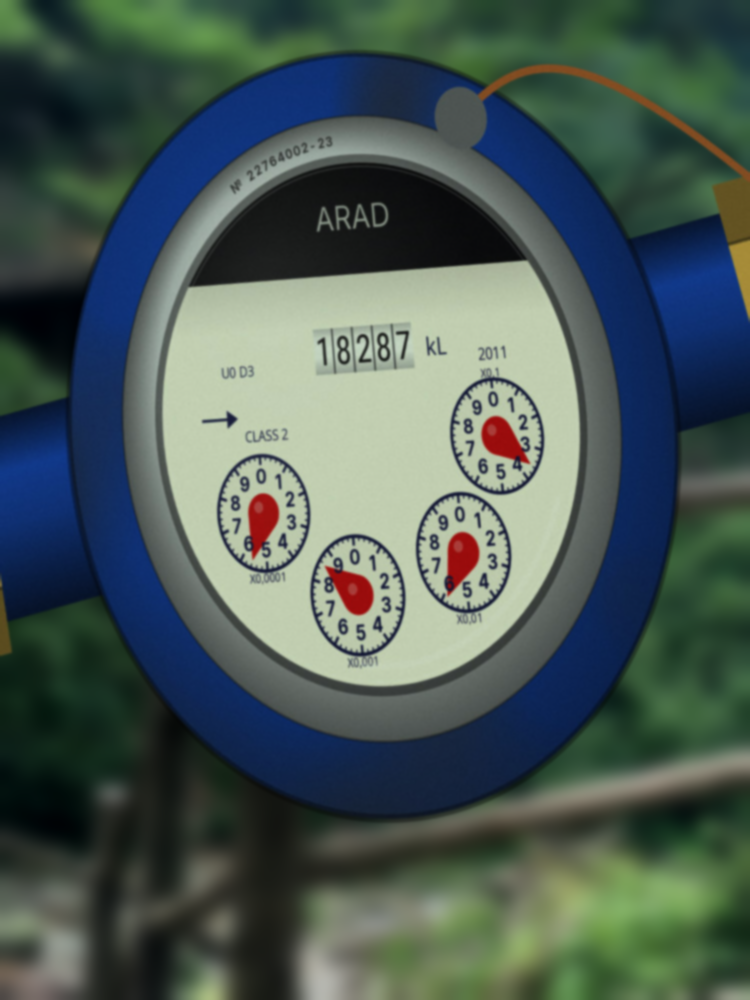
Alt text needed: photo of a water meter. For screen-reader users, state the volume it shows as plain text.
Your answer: 18287.3585 kL
